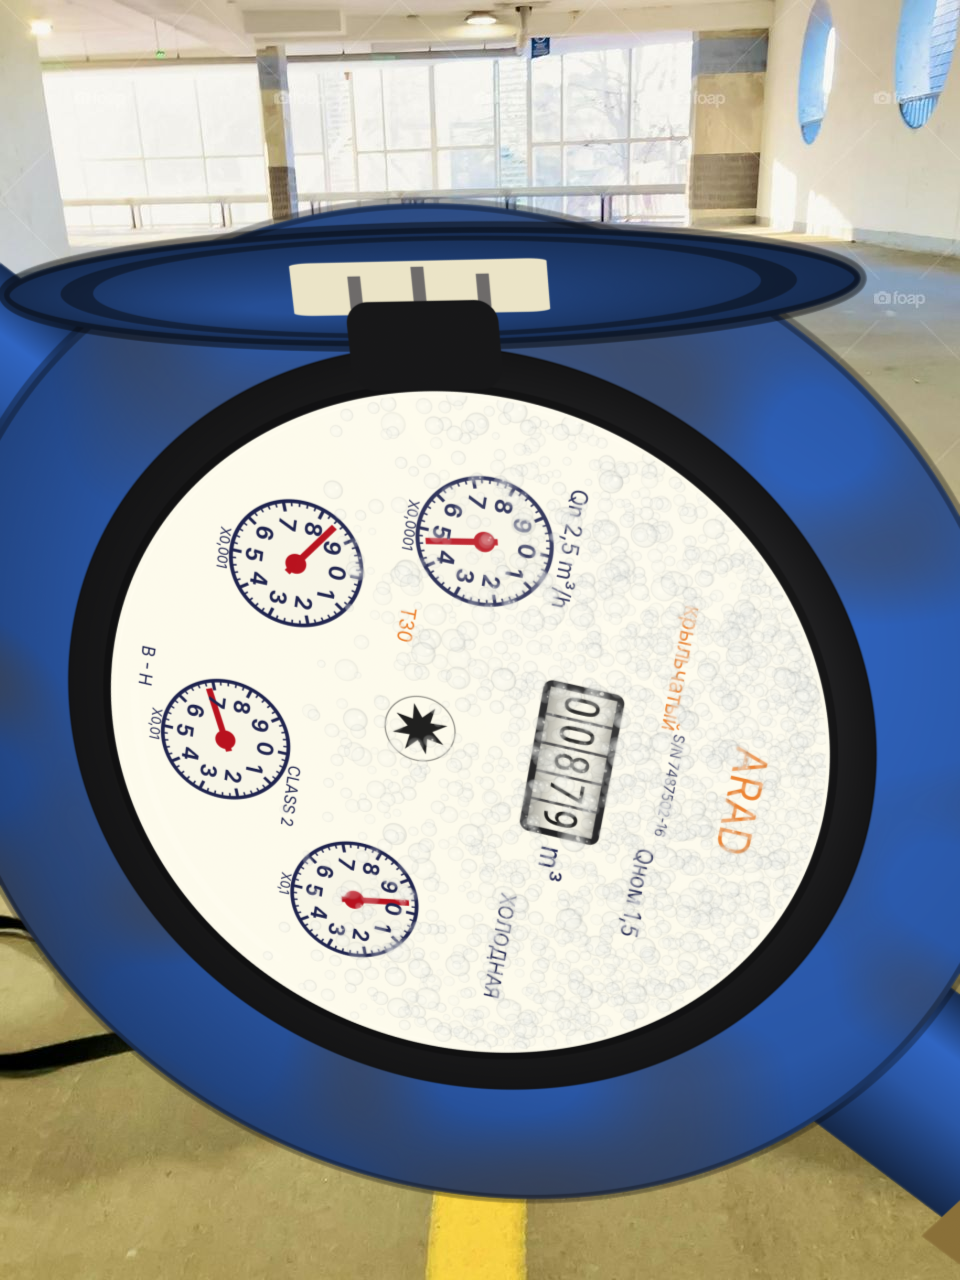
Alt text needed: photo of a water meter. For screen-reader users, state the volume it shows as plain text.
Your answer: 878.9684 m³
